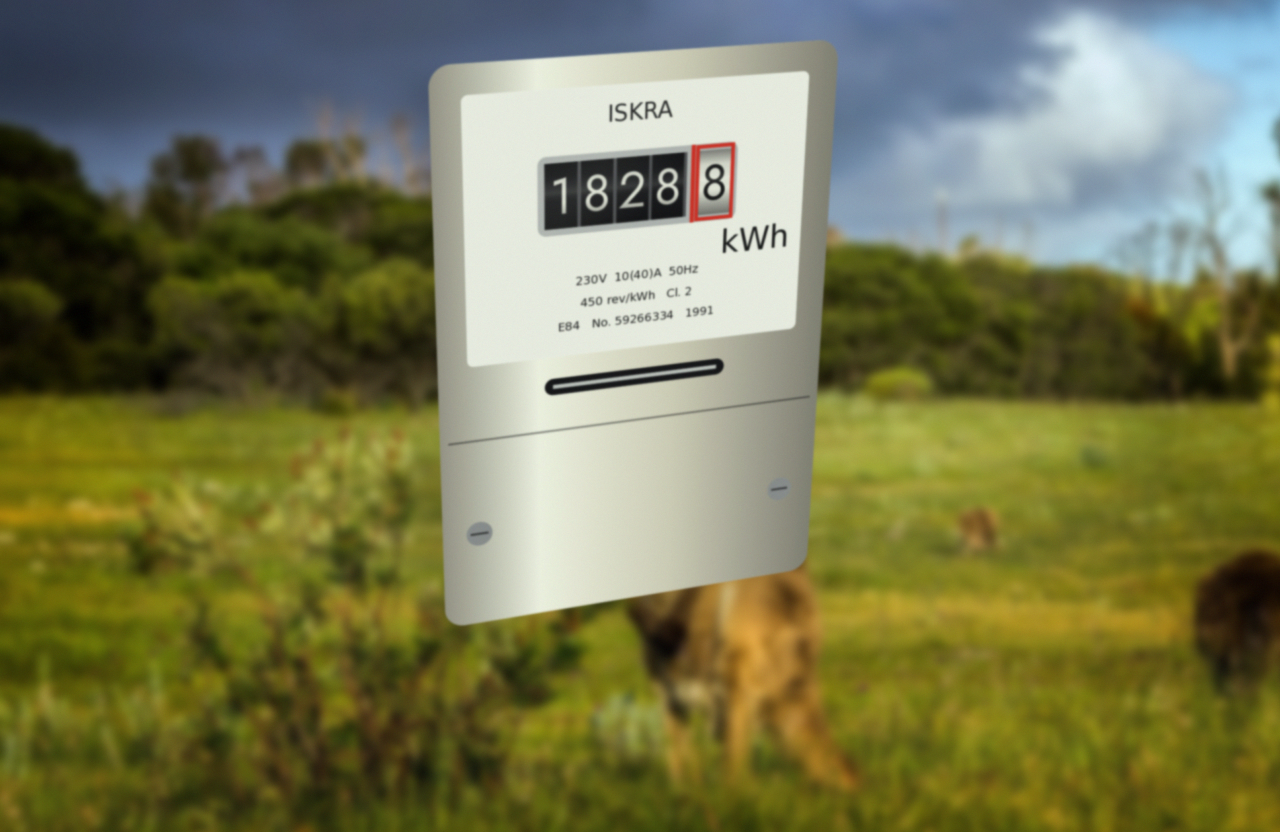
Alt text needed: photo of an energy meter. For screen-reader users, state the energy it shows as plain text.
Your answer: 1828.8 kWh
